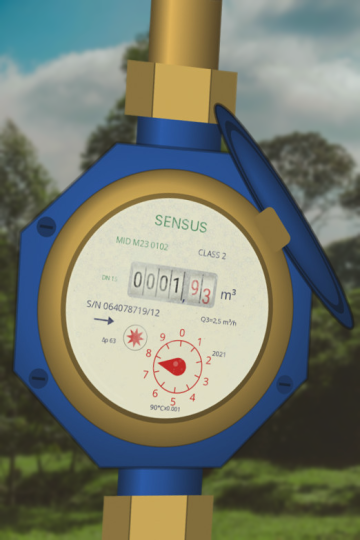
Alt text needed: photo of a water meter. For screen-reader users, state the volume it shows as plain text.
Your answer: 1.927 m³
